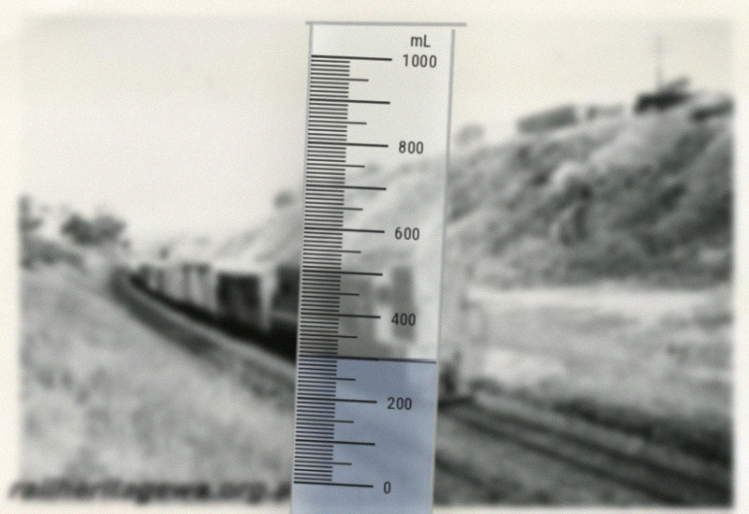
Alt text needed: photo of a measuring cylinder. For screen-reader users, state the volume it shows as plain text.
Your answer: 300 mL
